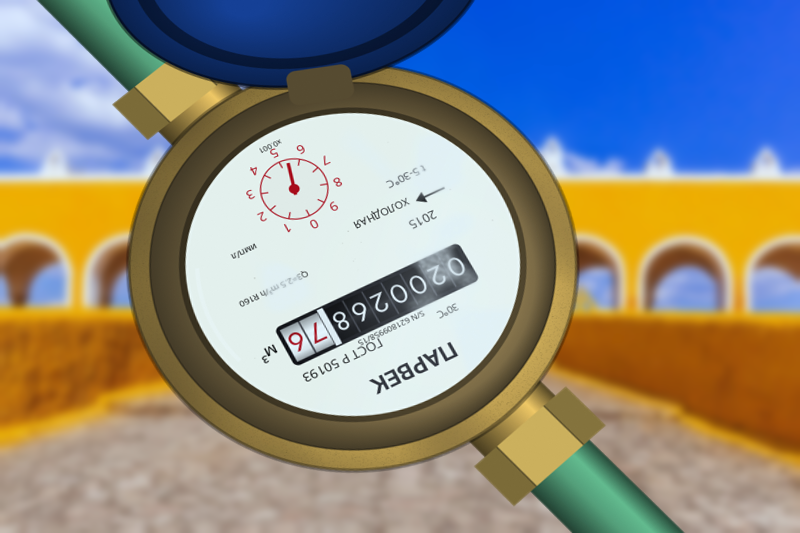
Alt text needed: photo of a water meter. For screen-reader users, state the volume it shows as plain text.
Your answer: 200268.765 m³
